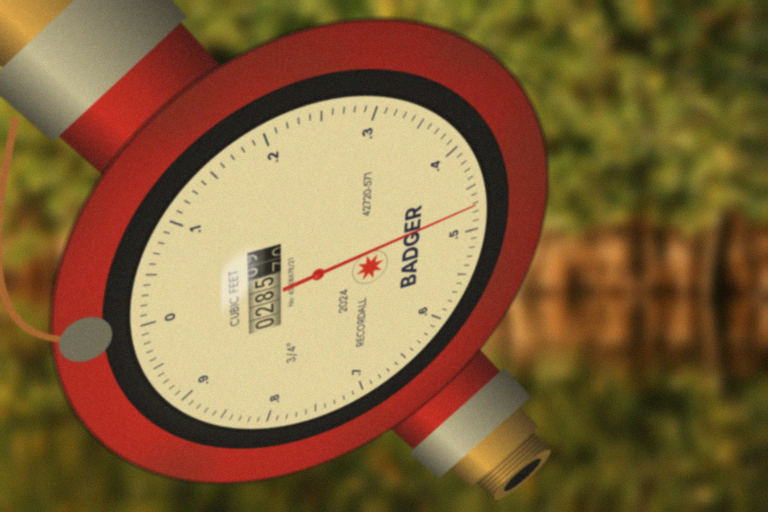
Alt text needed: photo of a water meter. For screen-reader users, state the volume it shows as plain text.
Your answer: 28569.47 ft³
